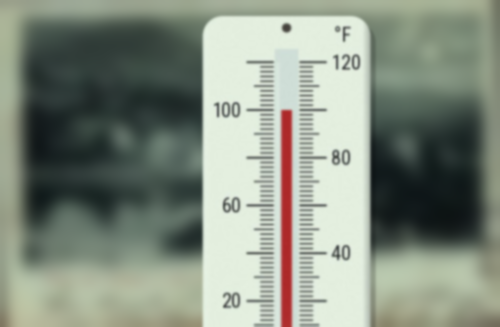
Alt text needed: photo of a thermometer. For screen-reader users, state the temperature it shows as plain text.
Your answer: 100 °F
